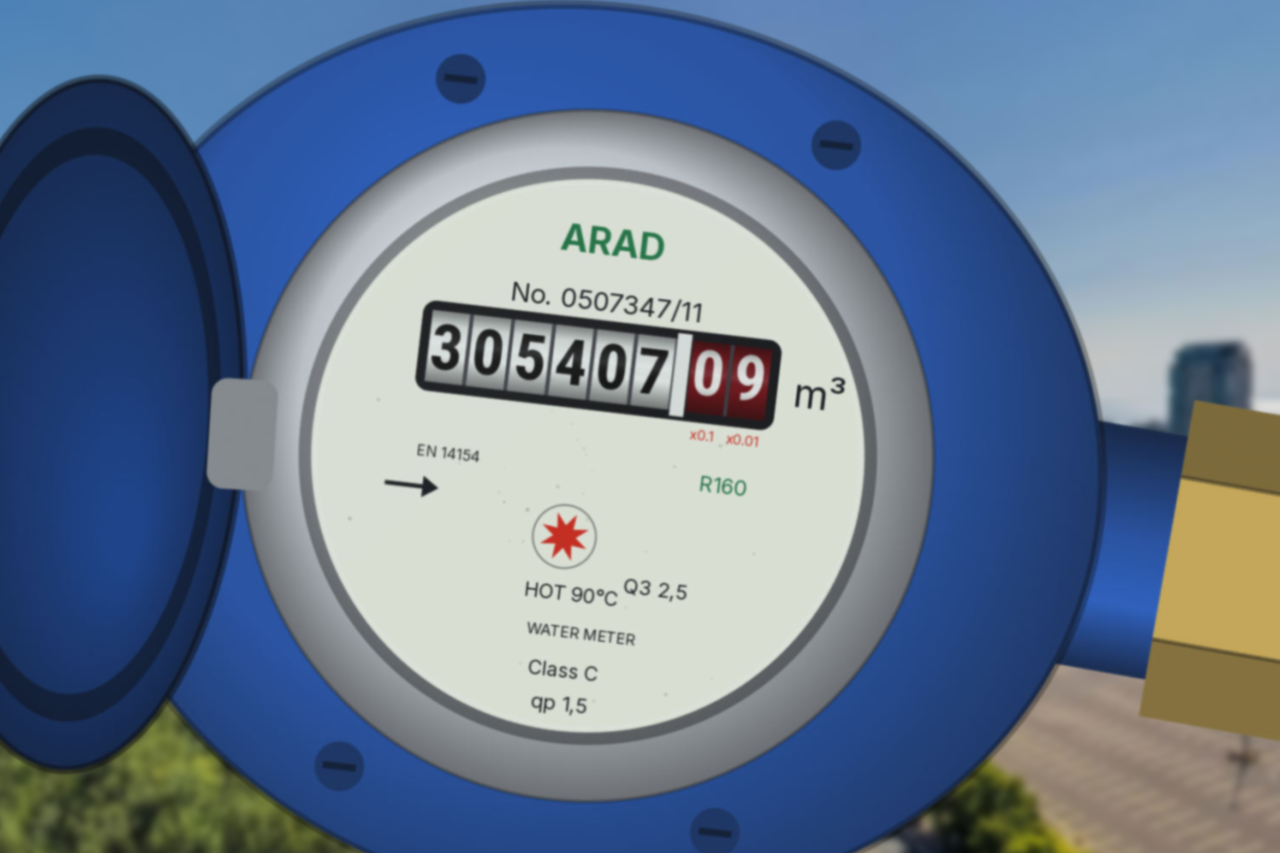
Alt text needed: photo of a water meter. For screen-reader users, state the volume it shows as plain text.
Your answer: 305407.09 m³
